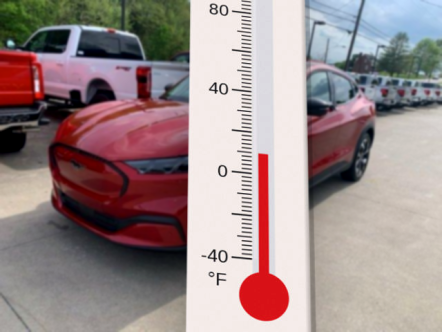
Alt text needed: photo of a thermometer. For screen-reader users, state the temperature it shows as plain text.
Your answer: 10 °F
